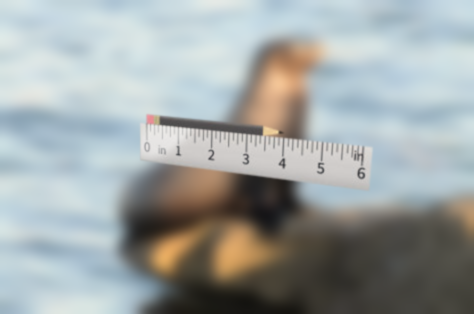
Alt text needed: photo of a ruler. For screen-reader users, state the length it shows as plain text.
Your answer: 4 in
